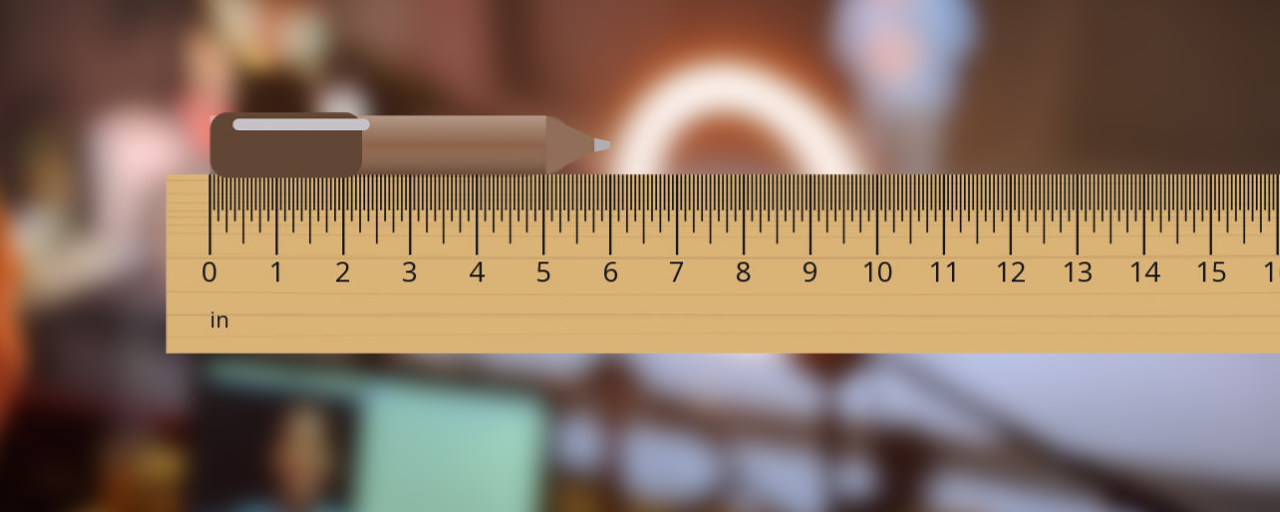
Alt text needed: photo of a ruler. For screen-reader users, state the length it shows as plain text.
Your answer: 6 in
